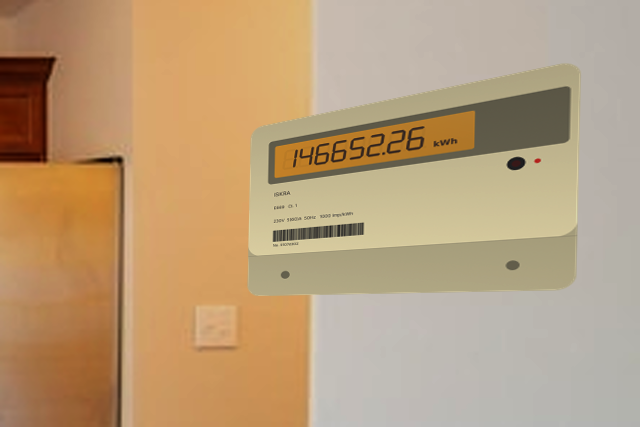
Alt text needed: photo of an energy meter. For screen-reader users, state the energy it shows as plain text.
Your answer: 146652.26 kWh
